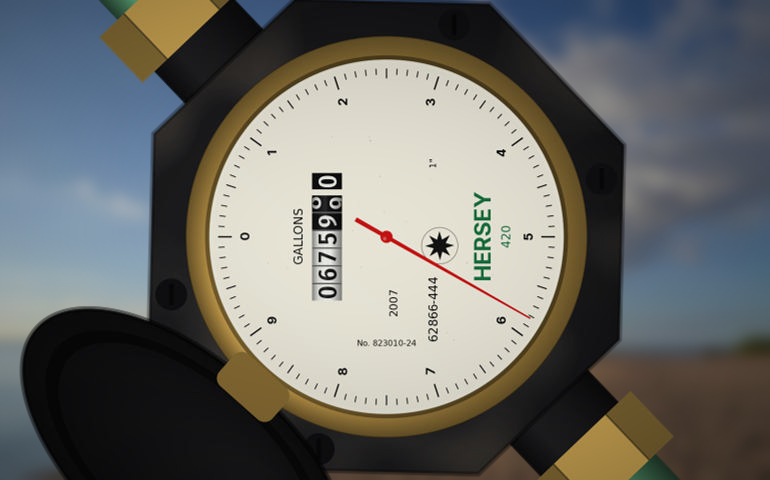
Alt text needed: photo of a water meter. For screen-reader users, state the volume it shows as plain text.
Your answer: 675985.8 gal
